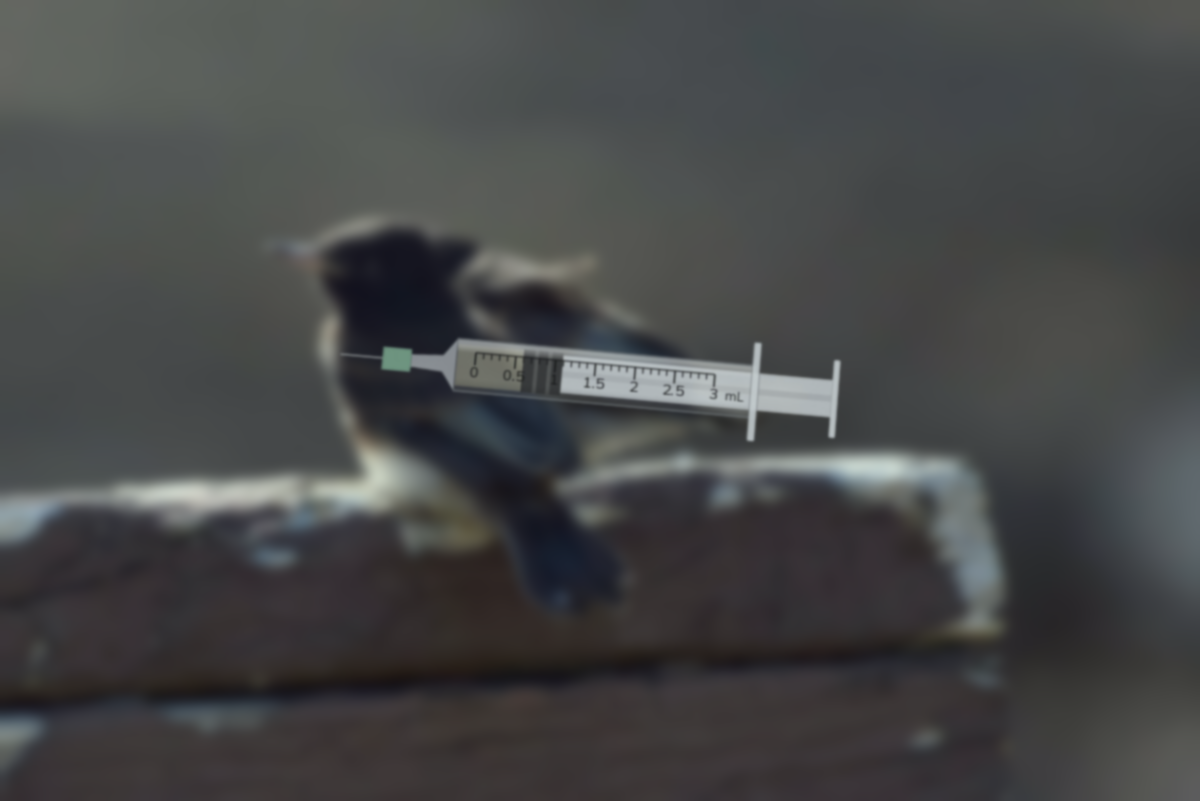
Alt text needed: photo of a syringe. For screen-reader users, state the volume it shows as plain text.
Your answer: 0.6 mL
